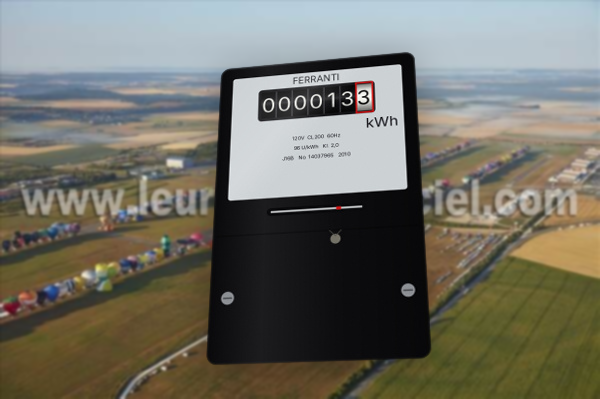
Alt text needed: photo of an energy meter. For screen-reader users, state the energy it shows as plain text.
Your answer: 13.3 kWh
